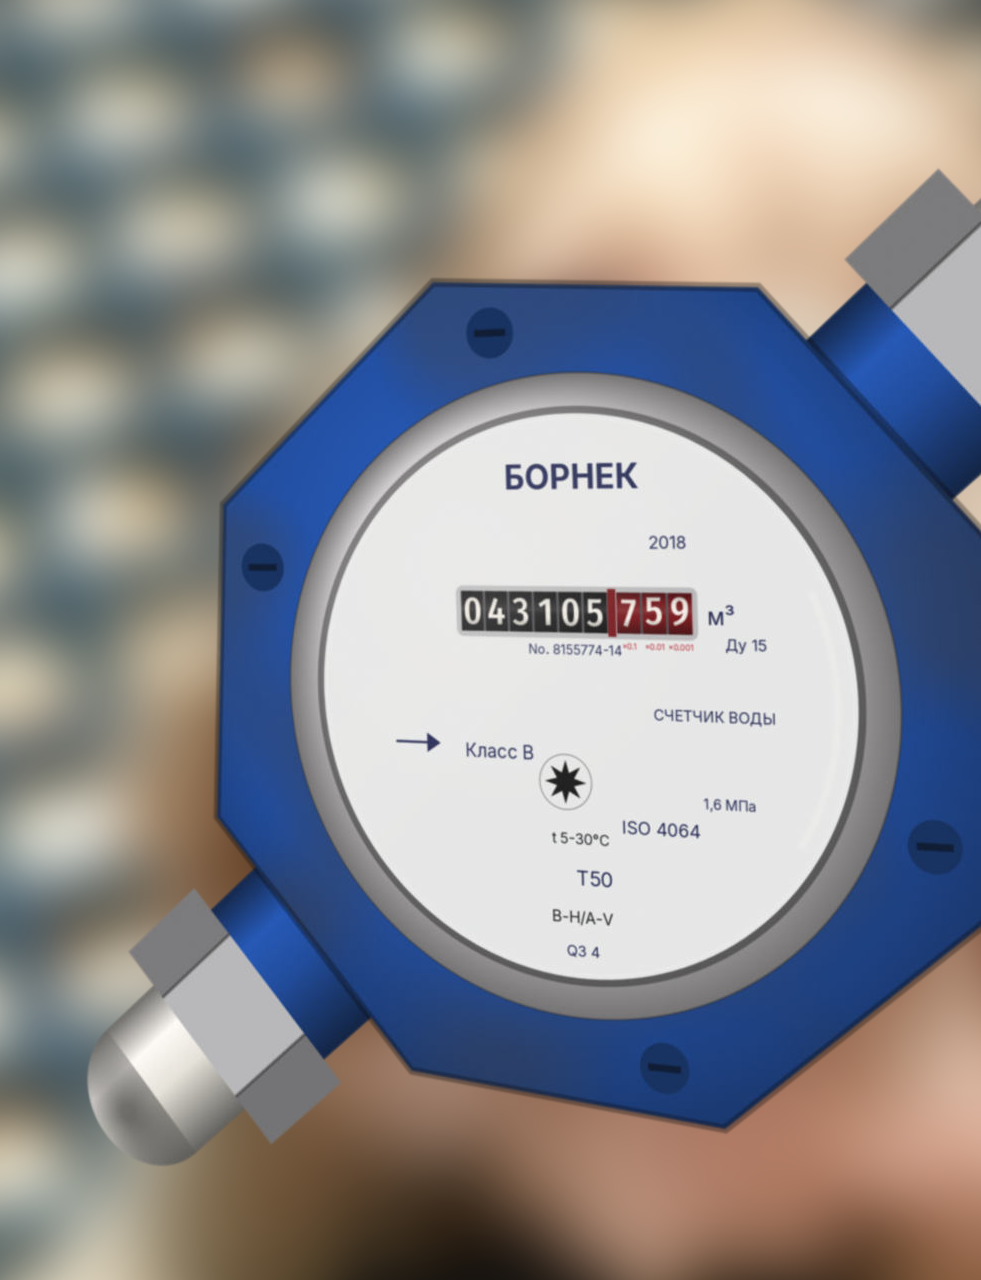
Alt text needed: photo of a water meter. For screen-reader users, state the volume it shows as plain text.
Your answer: 43105.759 m³
